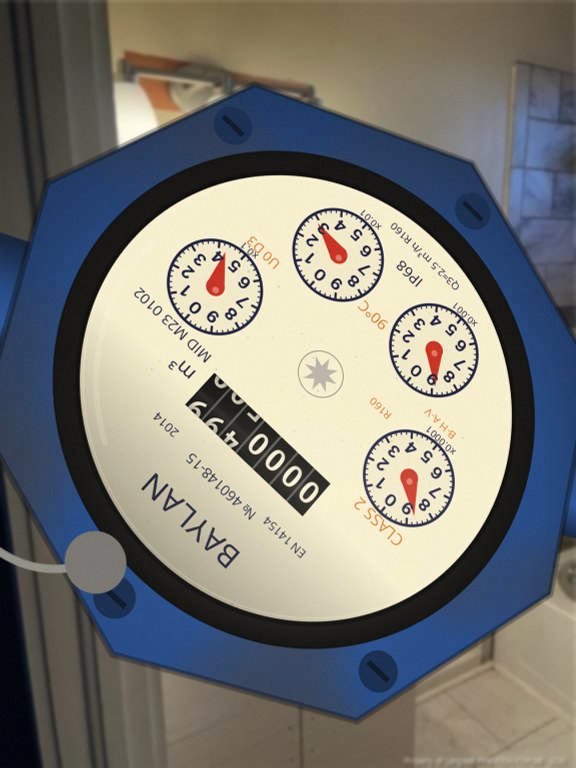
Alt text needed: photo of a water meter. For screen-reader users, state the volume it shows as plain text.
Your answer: 499.4288 m³
